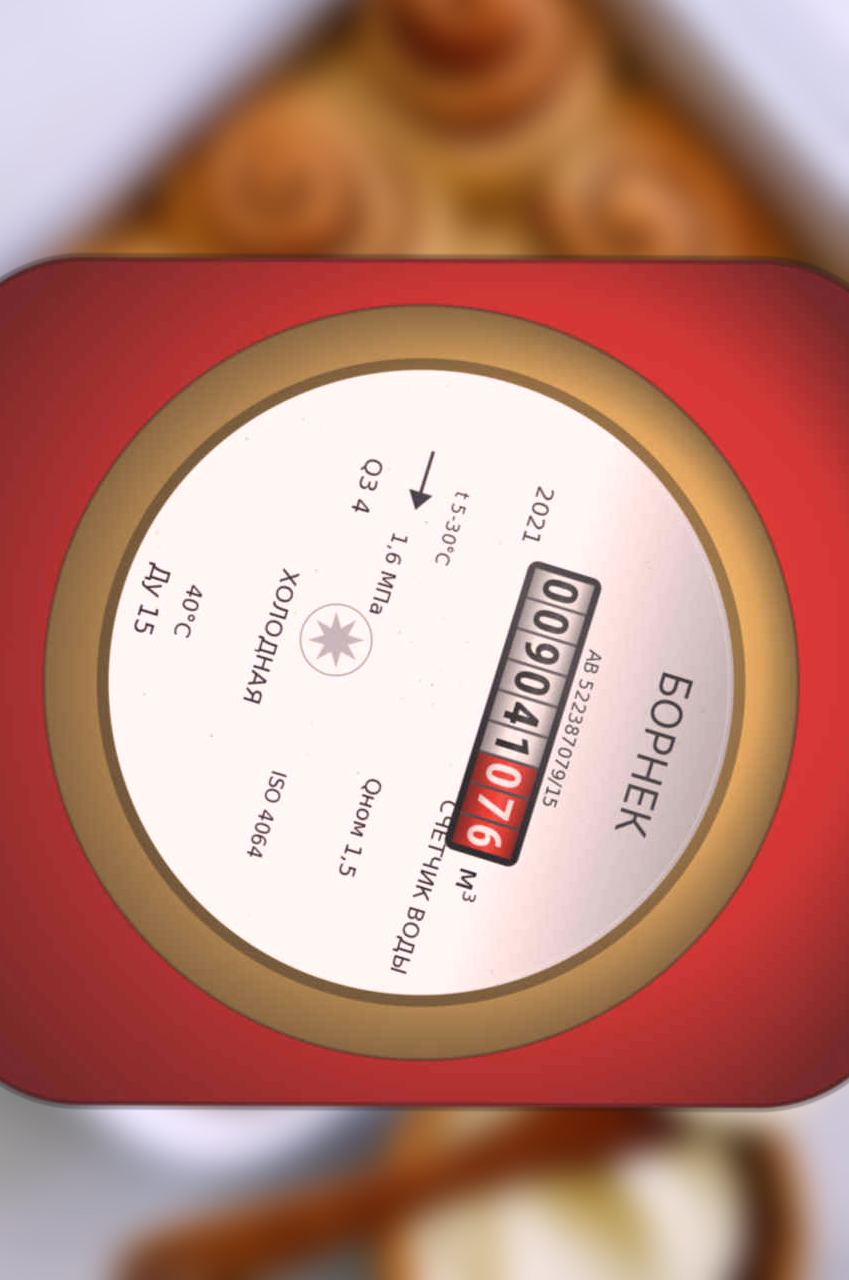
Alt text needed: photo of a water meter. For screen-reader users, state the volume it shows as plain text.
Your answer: 9041.076 m³
